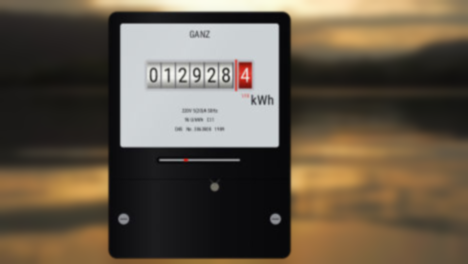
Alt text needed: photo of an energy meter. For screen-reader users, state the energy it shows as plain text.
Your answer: 12928.4 kWh
